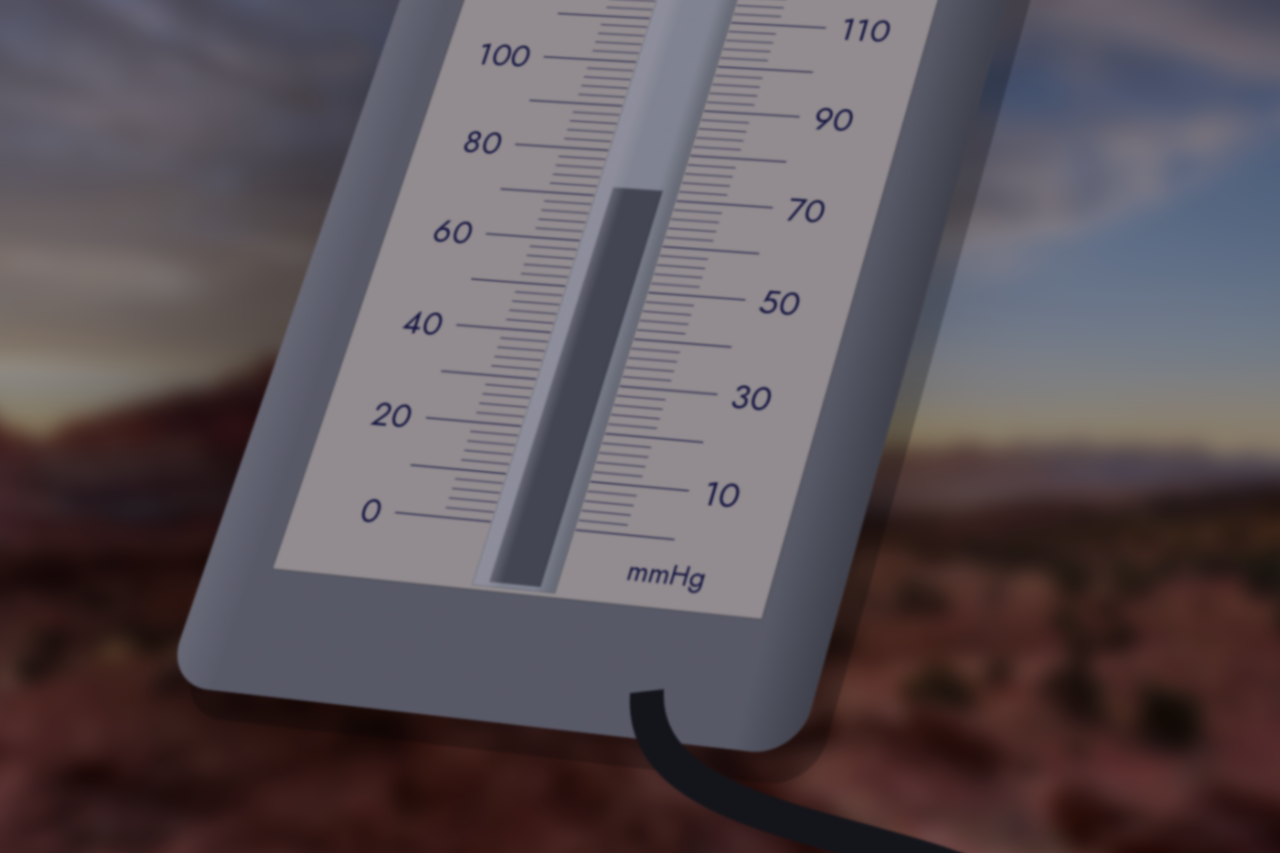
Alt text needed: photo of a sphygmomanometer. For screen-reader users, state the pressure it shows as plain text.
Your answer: 72 mmHg
